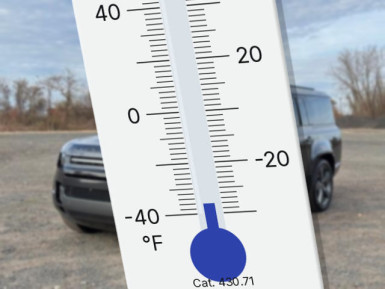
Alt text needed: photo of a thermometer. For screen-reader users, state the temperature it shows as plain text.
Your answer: -36 °F
